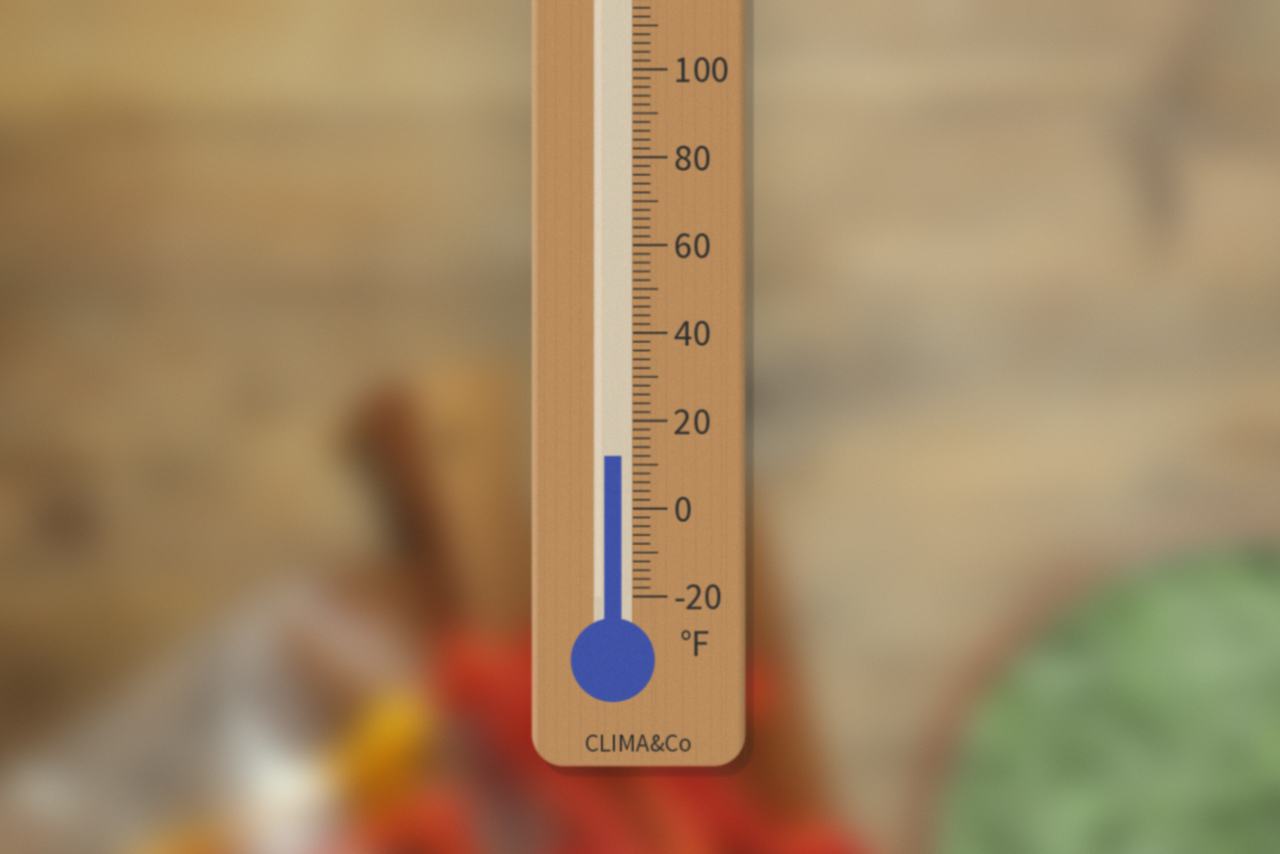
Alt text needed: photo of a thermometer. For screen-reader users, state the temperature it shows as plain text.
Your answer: 12 °F
